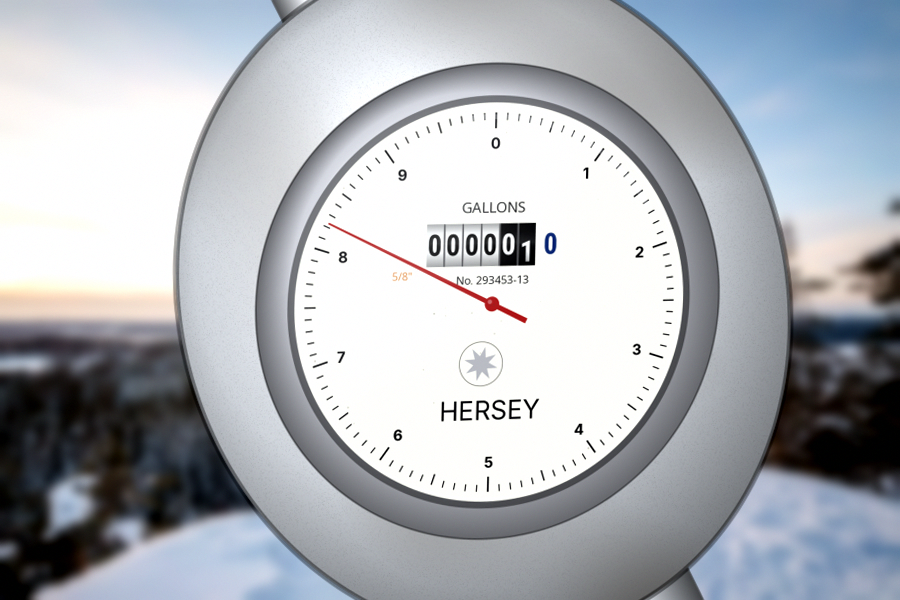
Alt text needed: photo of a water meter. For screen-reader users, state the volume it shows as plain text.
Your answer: 8.2 gal
